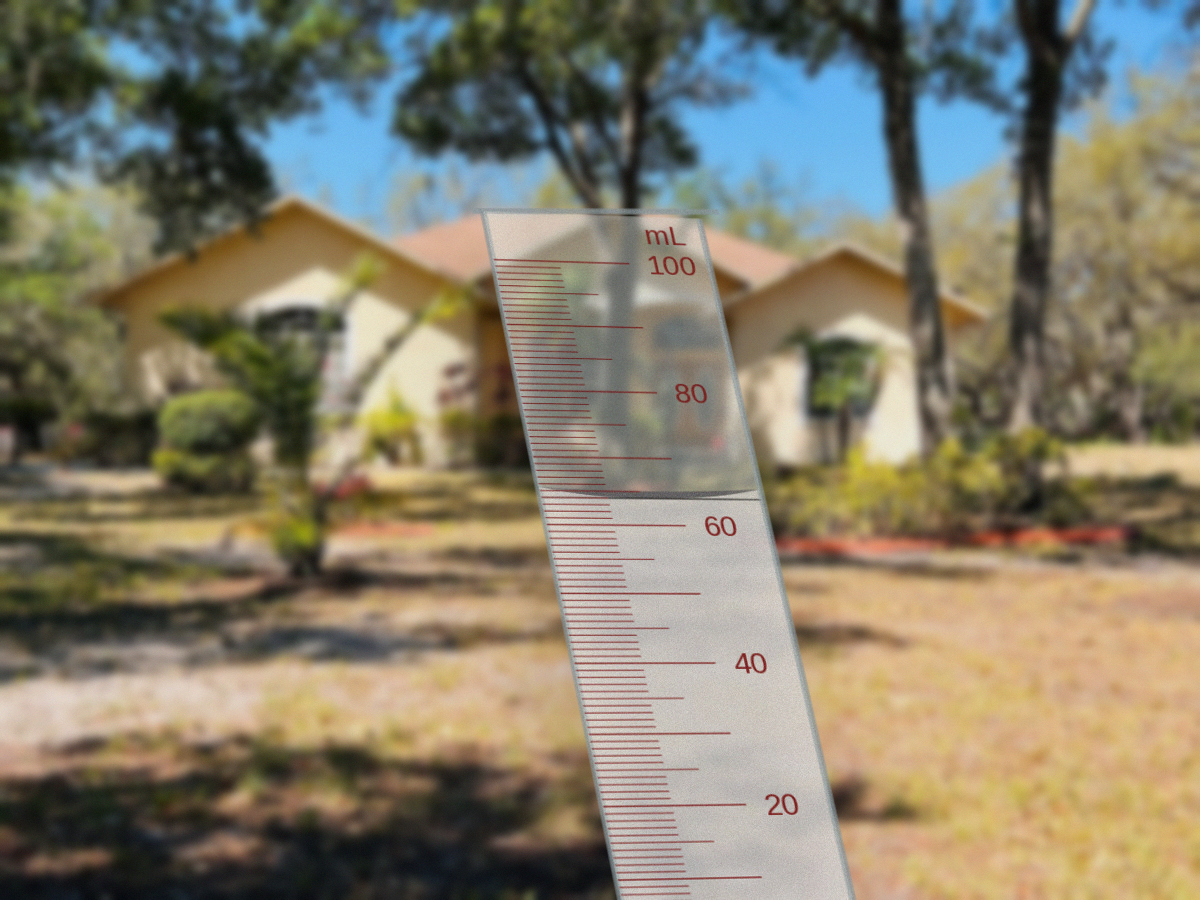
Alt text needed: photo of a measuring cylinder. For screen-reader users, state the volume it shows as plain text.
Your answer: 64 mL
